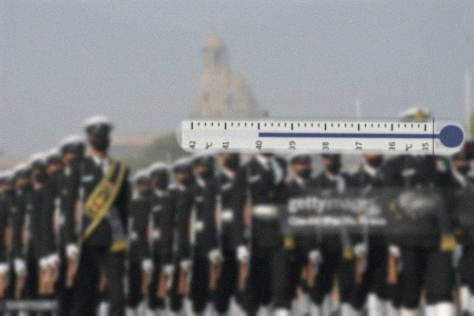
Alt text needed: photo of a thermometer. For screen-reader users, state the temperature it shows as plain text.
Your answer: 40 °C
